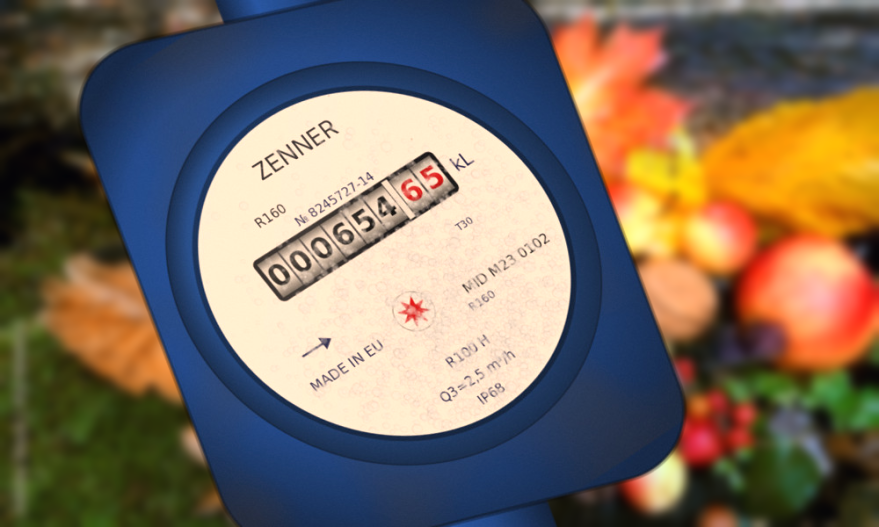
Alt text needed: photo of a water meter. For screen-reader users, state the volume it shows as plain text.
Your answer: 654.65 kL
